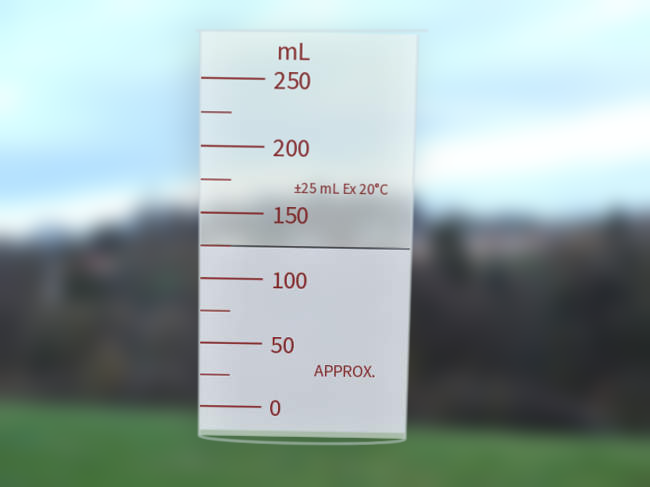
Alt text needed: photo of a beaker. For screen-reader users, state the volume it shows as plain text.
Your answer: 125 mL
